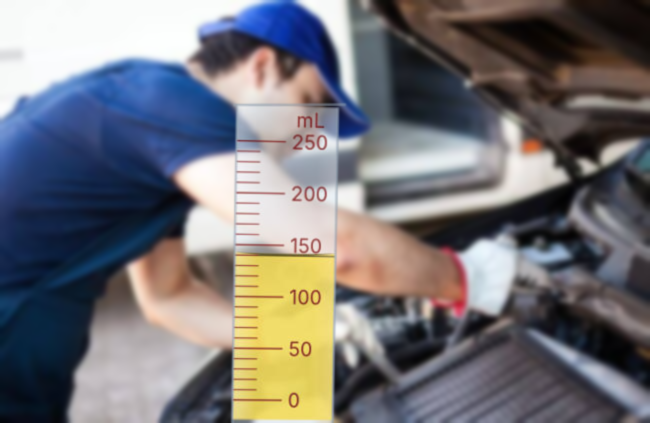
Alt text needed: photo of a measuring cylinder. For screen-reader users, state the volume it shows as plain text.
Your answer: 140 mL
